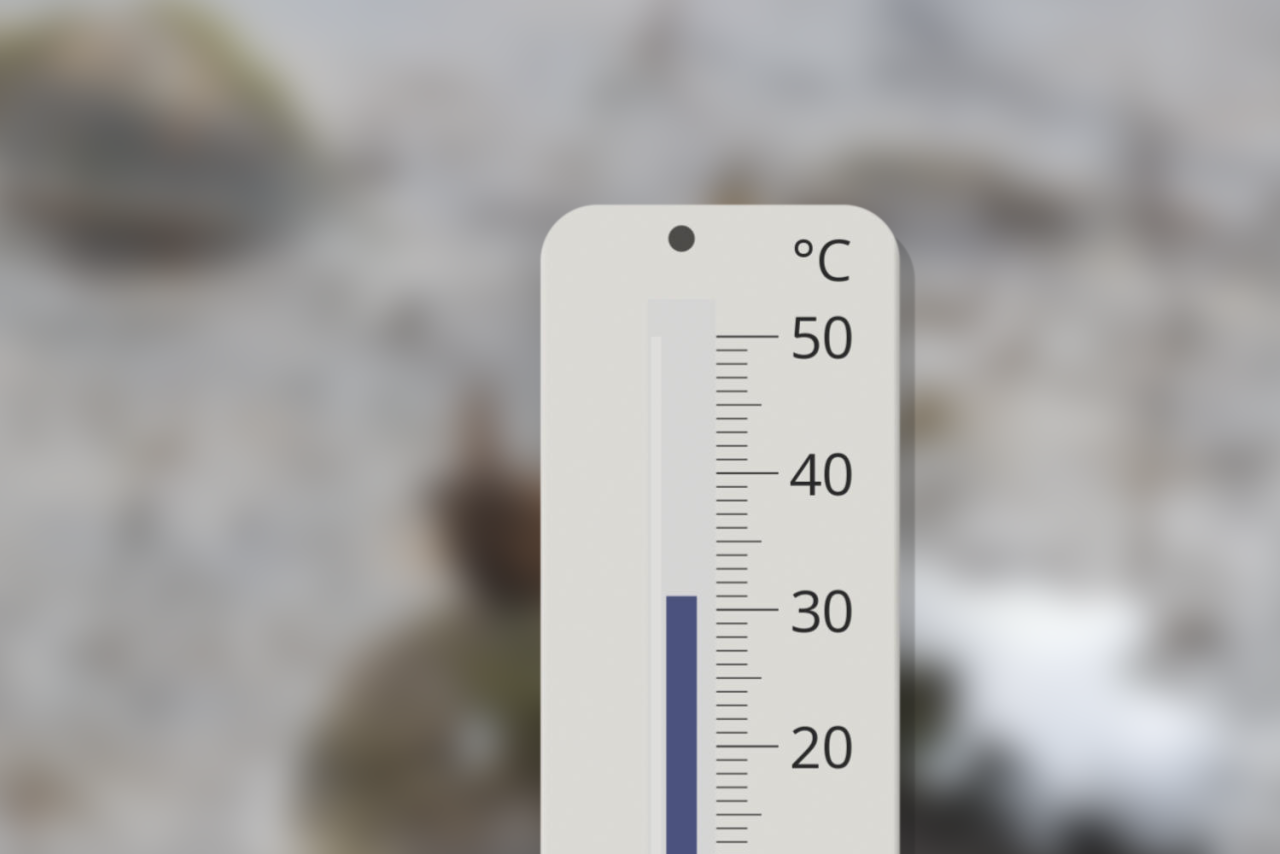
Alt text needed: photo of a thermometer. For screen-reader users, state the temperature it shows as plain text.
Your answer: 31 °C
